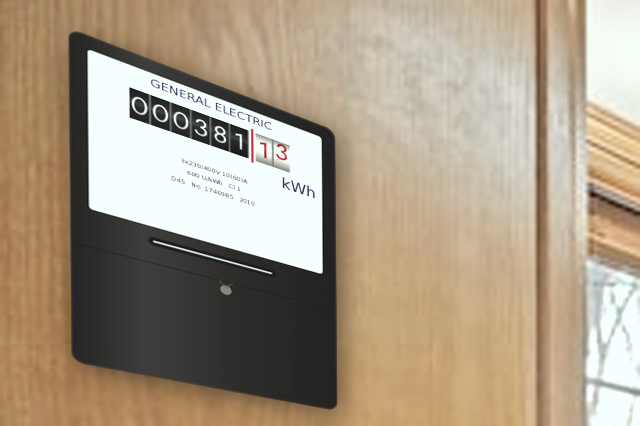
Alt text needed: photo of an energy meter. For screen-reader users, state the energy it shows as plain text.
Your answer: 381.13 kWh
